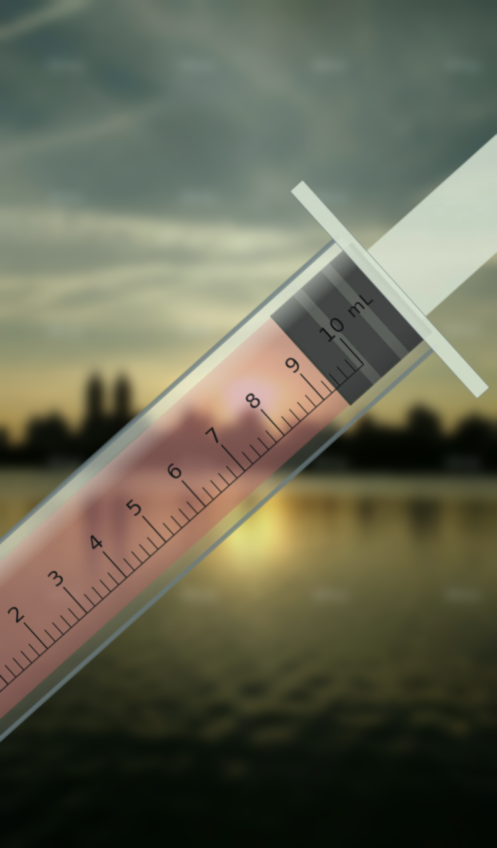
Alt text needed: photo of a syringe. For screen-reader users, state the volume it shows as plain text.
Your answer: 9.3 mL
